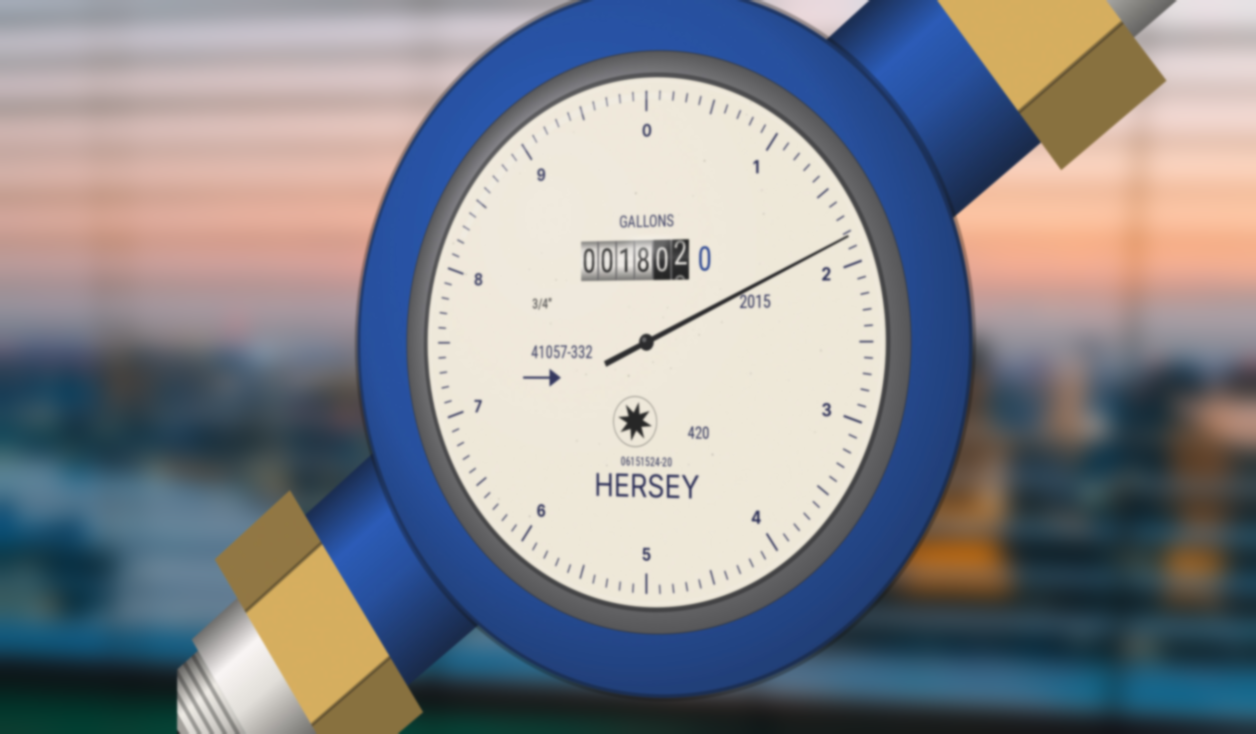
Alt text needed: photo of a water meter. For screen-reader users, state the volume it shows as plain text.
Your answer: 18021.8 gal
